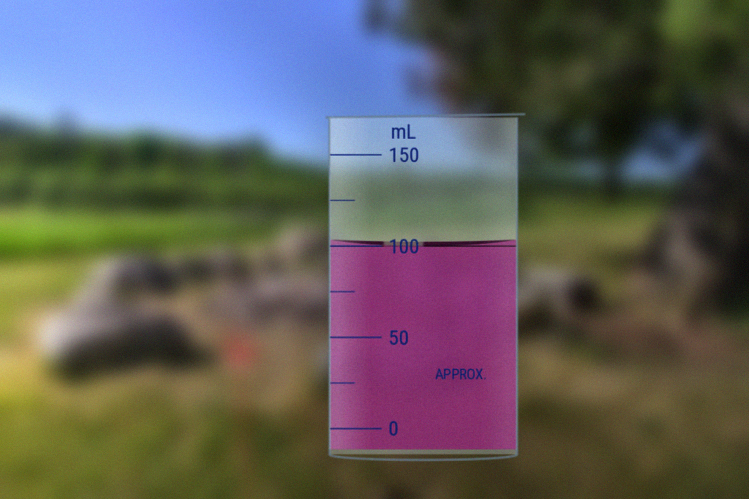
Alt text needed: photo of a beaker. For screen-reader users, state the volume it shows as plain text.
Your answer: 100 mL
